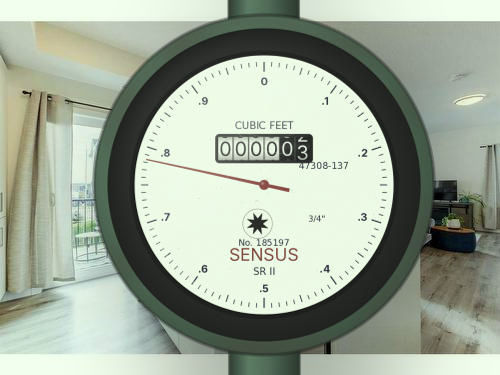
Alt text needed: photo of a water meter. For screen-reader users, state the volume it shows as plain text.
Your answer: 2.78 ft³
